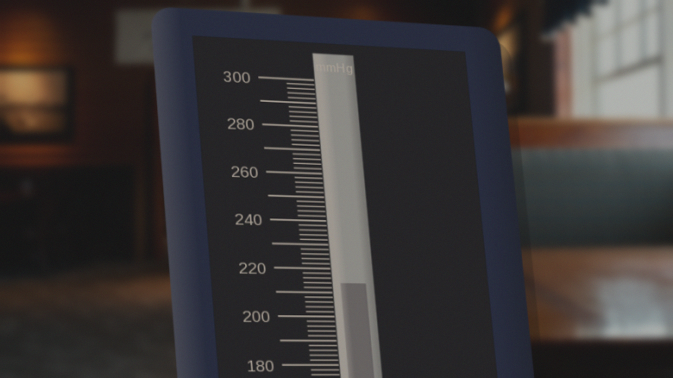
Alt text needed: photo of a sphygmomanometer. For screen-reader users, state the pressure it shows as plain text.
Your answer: 214 mmHg
